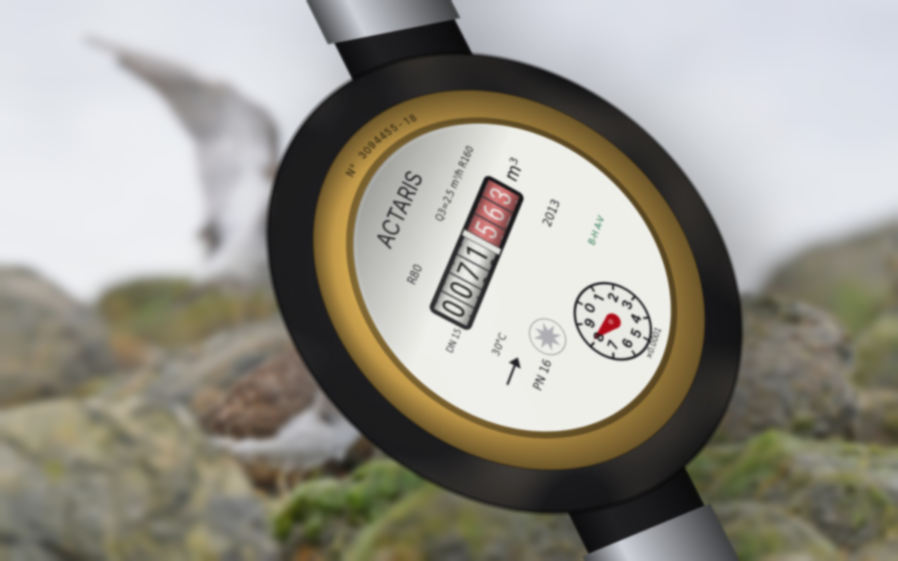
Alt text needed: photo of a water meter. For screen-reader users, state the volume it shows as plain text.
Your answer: 71.5638 m³
